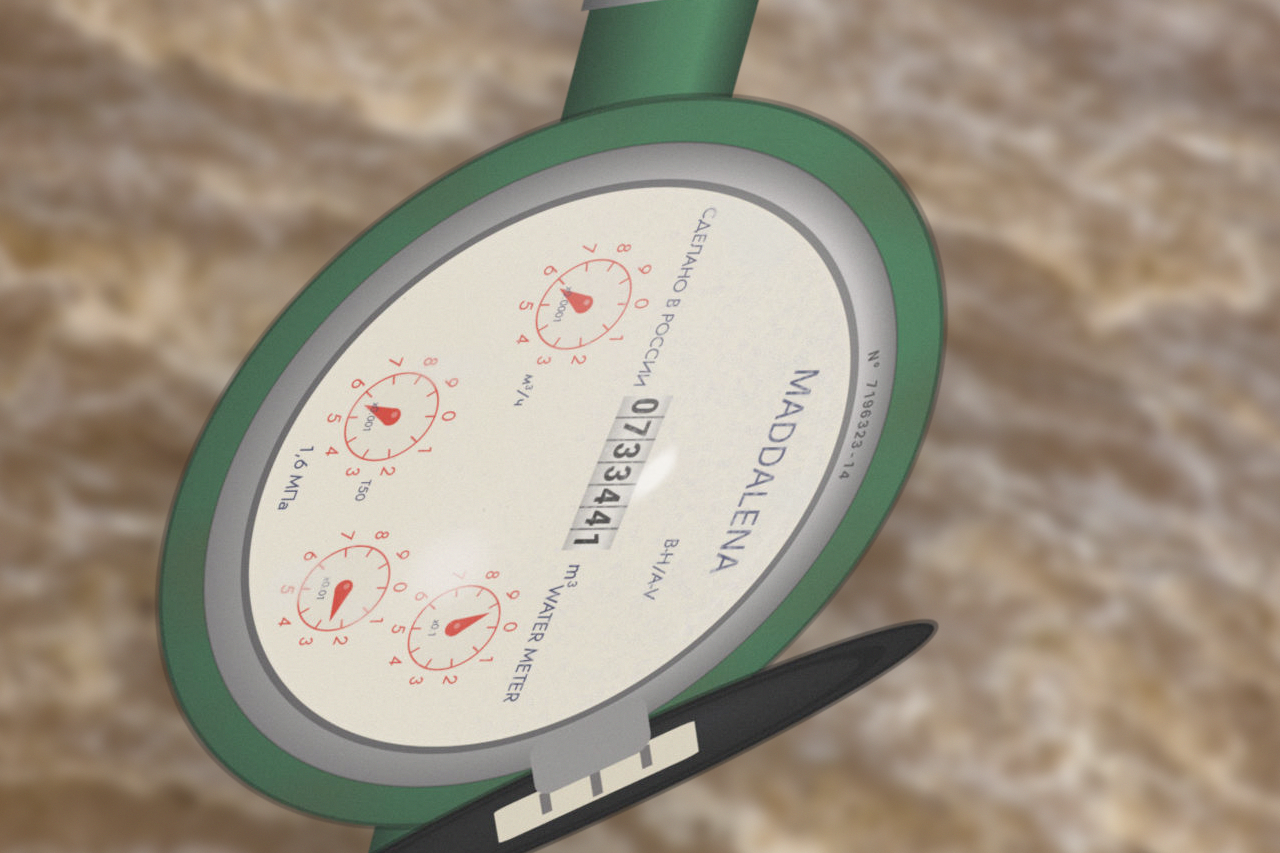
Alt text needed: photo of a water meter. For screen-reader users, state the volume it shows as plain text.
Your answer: 733440.9255 m³
